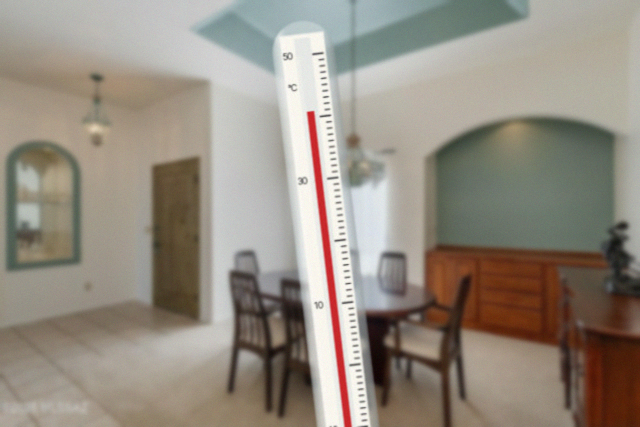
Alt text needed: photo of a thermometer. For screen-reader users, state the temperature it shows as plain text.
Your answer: 41 °C
